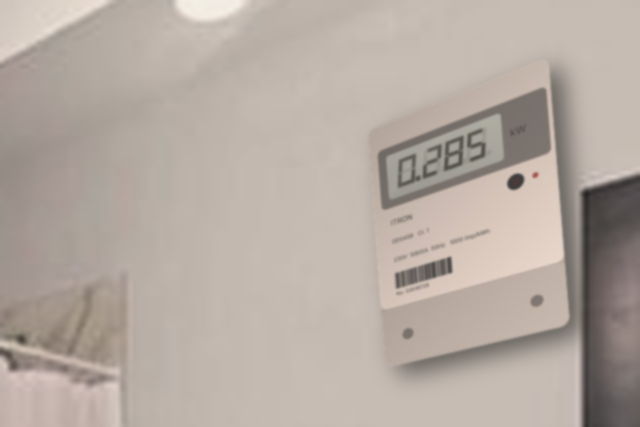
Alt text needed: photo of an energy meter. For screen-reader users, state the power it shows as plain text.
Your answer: 0.285 kW
